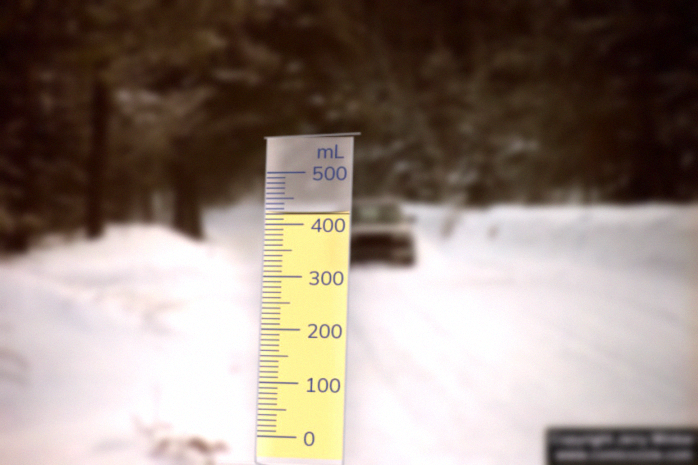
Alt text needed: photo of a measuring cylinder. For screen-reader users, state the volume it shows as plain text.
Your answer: 420 mL
